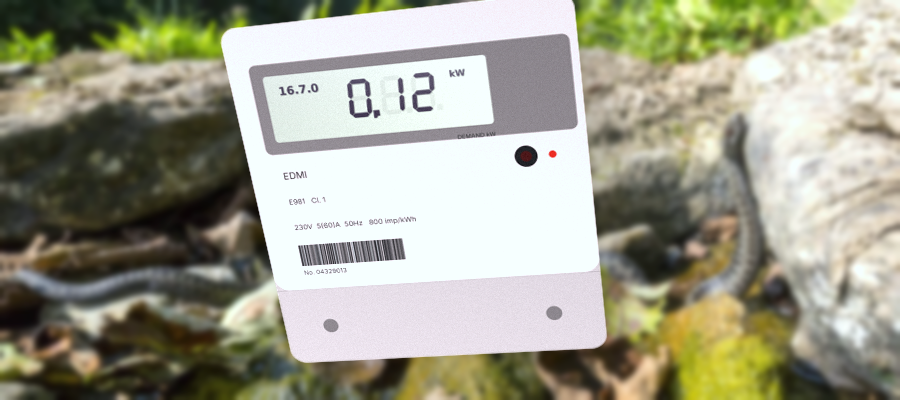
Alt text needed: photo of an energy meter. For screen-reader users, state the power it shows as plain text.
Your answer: 0.12 kW
